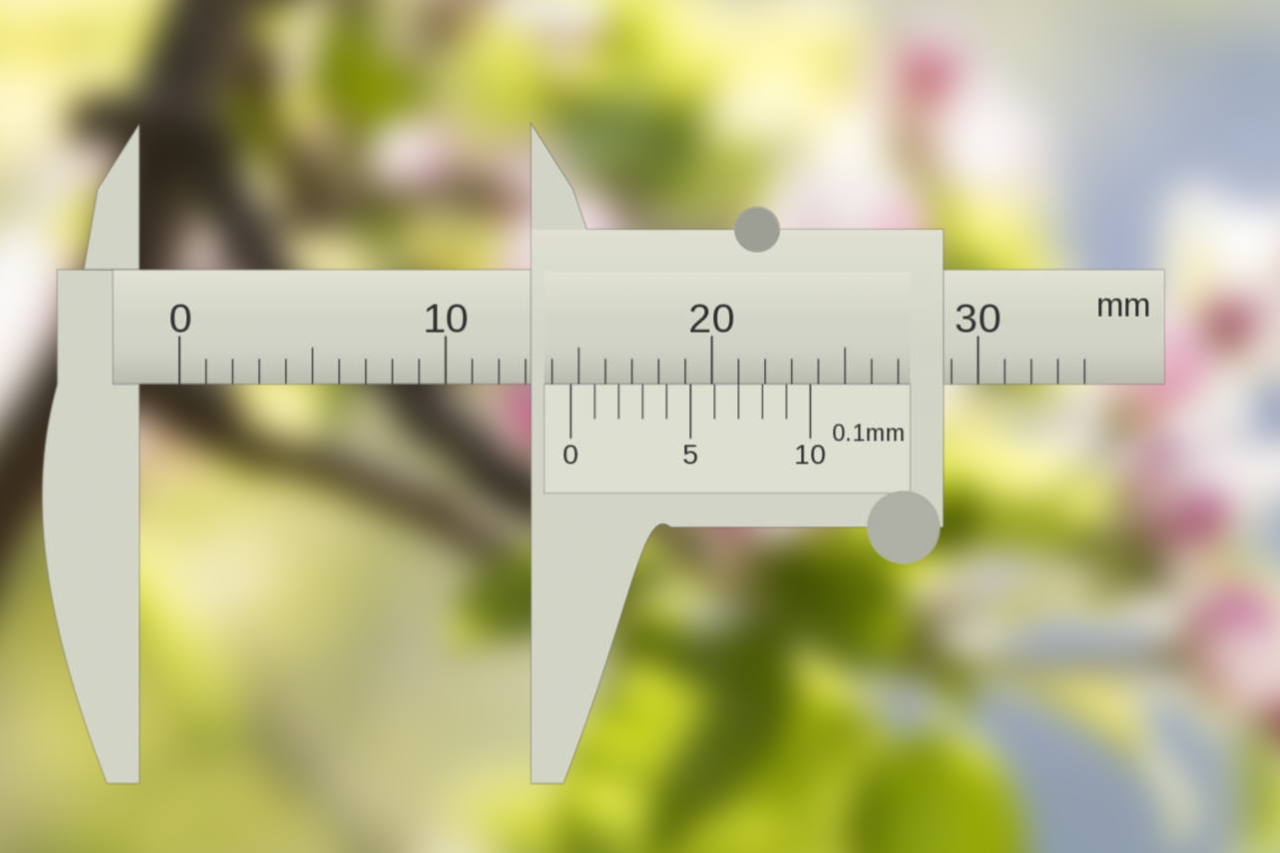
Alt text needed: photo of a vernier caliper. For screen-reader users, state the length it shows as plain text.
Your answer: 14.7 mm
